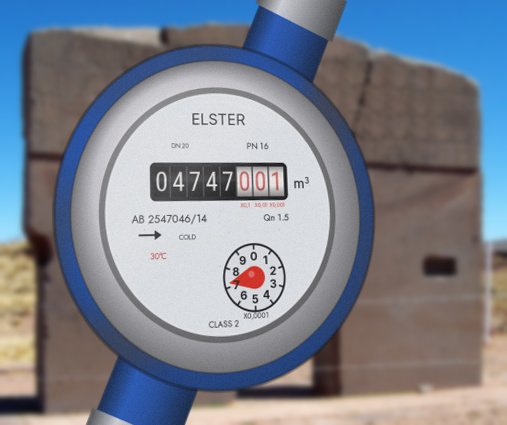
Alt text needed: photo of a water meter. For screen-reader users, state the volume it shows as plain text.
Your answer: 4747.0017 m³
